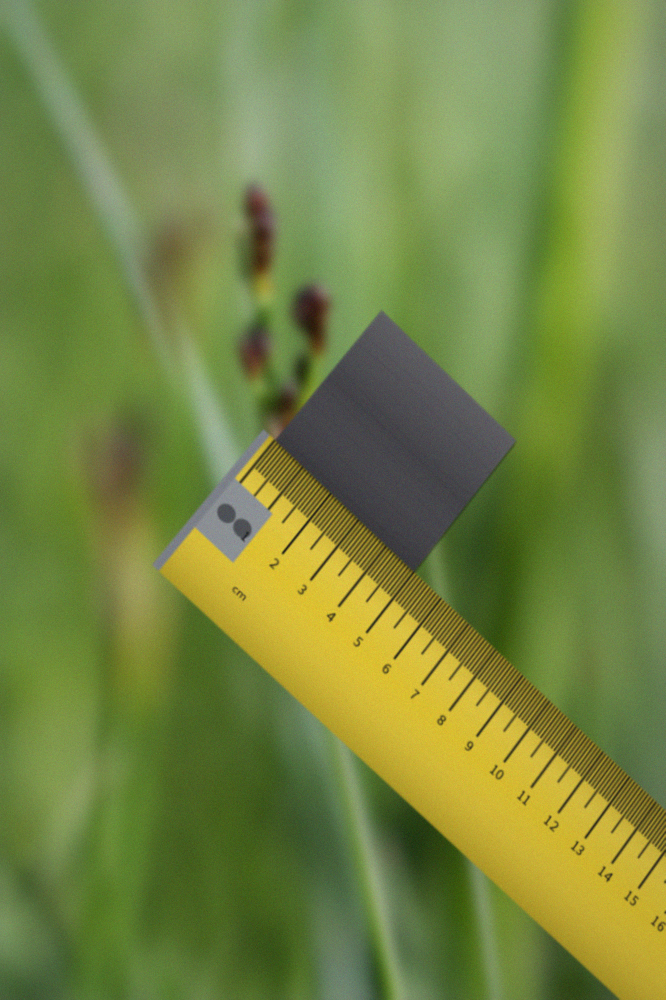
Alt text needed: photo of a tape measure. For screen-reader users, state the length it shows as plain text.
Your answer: 5 cm
